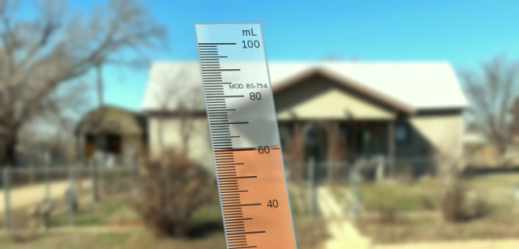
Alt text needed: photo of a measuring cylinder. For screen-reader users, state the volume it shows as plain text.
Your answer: 60 mL
